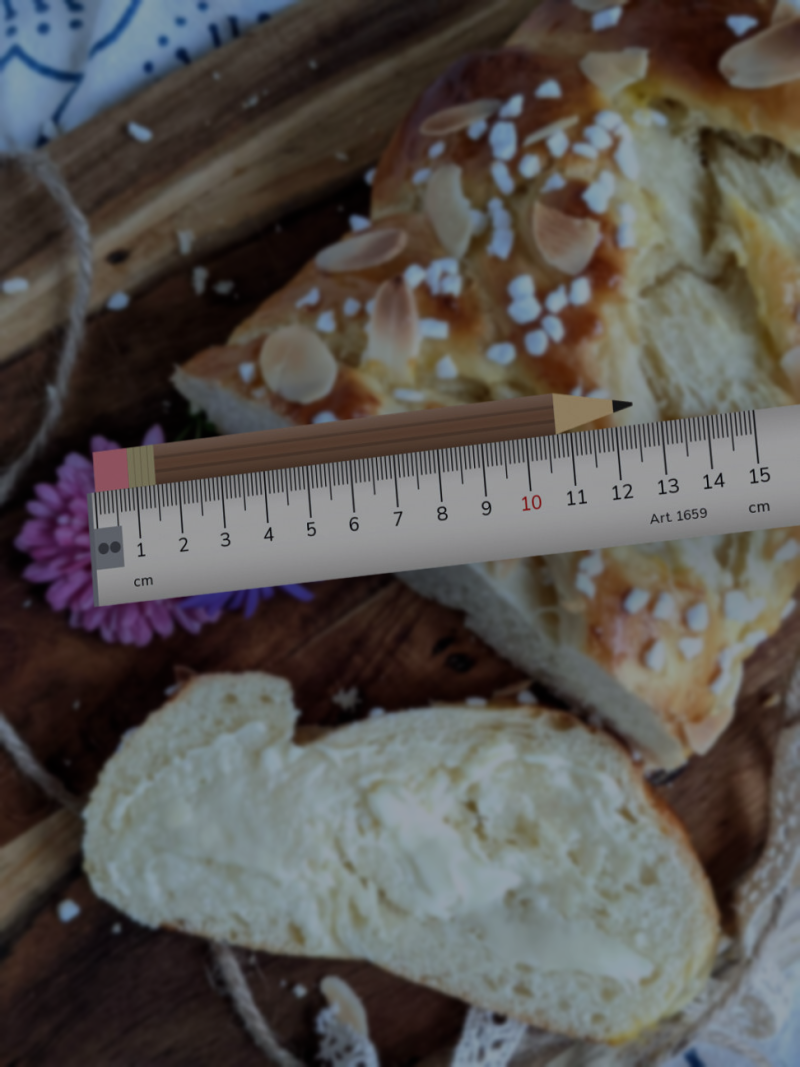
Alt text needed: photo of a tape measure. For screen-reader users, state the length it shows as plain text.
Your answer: 12.4 cm
